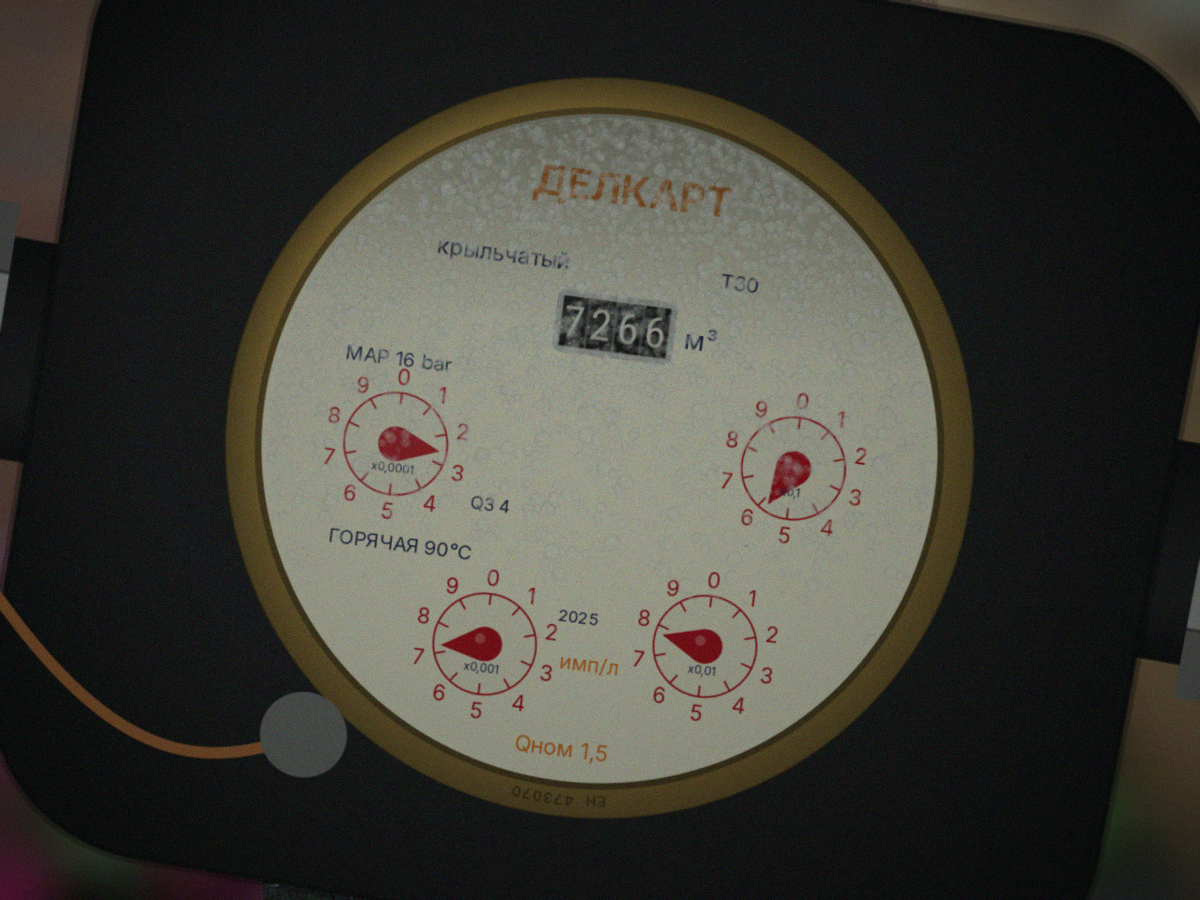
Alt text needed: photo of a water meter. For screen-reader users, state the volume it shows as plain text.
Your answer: 7266.5772 m³
